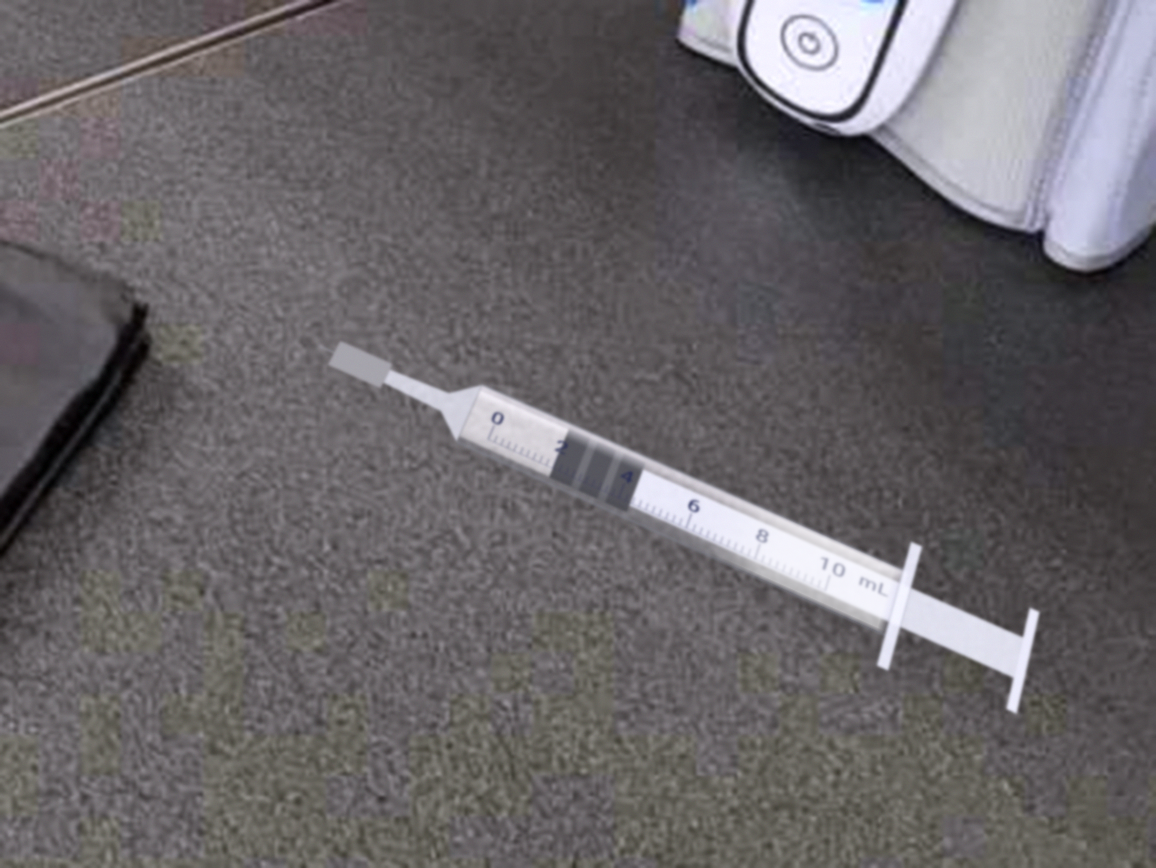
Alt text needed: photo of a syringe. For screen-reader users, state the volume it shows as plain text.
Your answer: 2 mL
